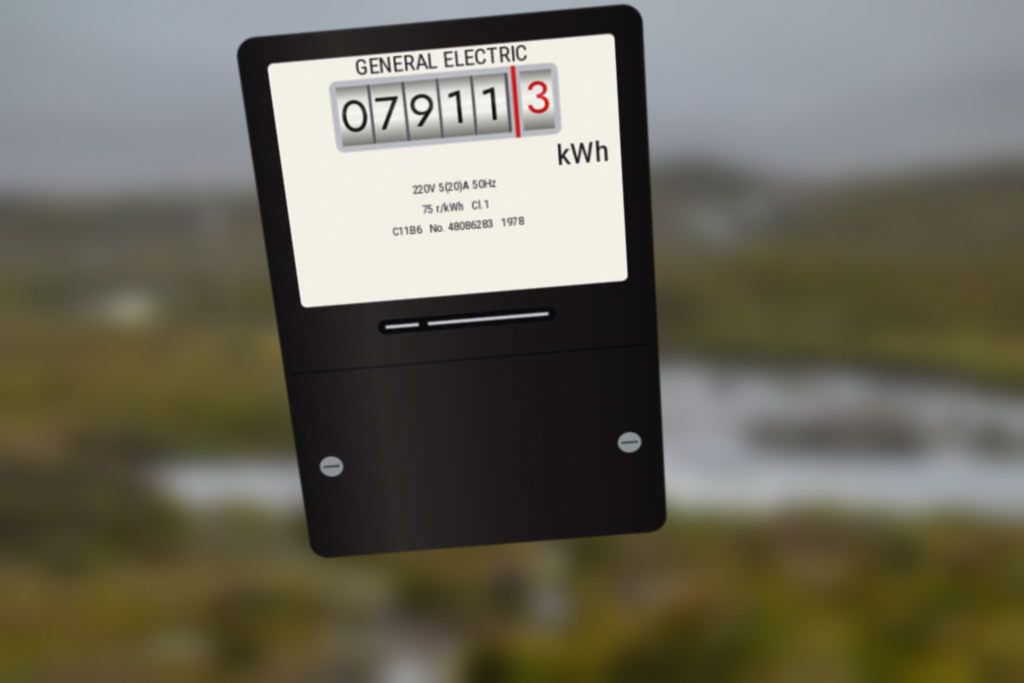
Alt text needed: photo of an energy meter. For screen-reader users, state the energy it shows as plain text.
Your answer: 7911.3 kWh
